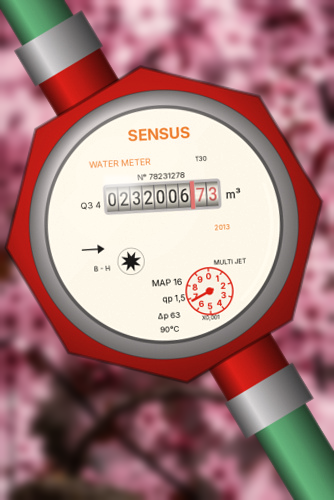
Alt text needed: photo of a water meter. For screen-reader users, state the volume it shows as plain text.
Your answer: 232006.736 m³
